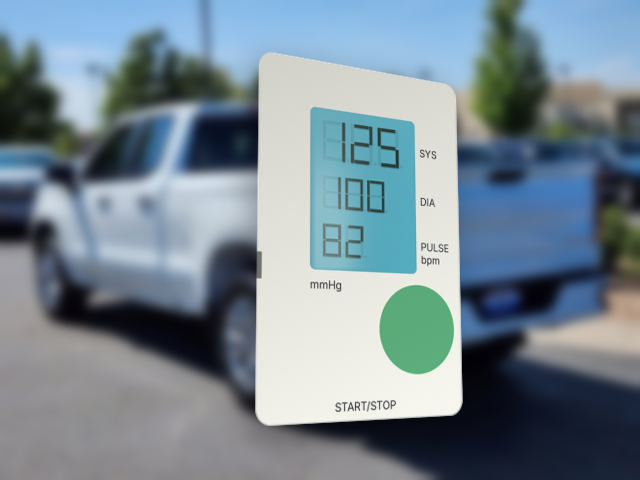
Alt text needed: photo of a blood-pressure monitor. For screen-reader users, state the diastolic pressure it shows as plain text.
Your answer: 100 mmHg
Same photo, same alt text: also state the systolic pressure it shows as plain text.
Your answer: 125 mmHg
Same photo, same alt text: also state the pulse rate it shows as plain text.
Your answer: 82 bpm
